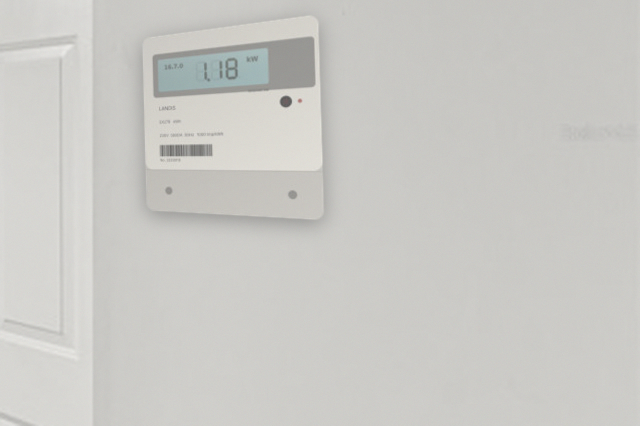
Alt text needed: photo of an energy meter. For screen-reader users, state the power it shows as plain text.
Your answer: 1.18 kW
